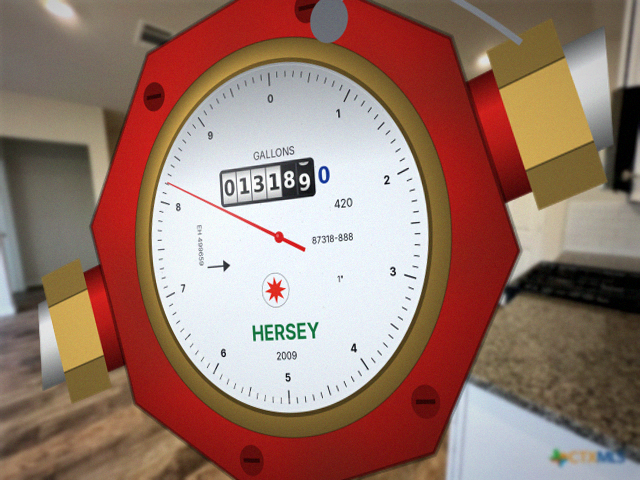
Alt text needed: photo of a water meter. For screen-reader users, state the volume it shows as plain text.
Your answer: 131888.2 gal
